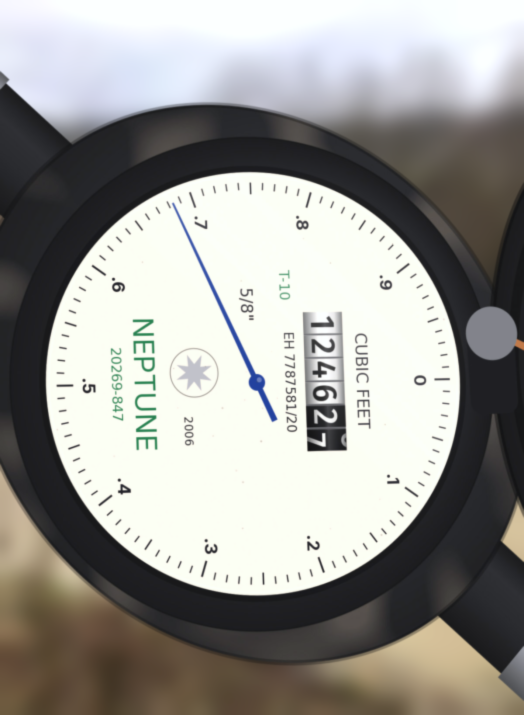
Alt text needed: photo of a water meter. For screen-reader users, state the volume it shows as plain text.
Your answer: 124626.68 ft³
